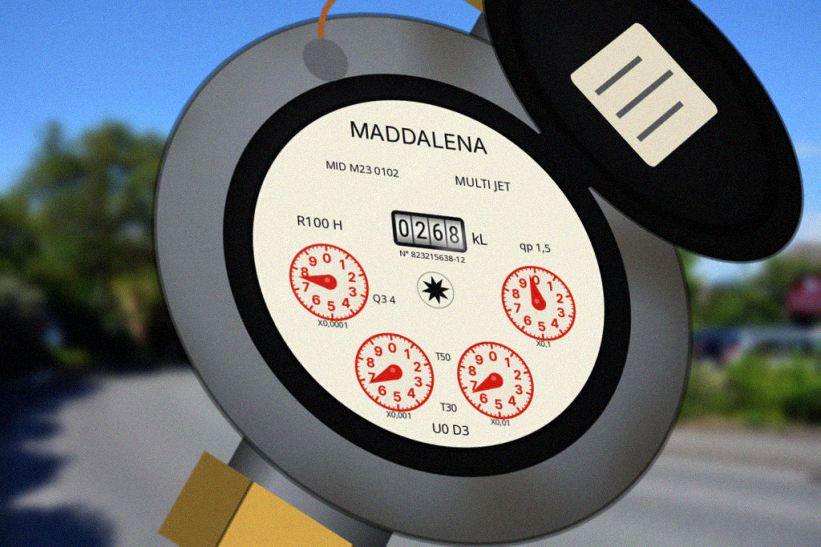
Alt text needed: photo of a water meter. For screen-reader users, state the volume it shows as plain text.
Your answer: 267.9667 kL
